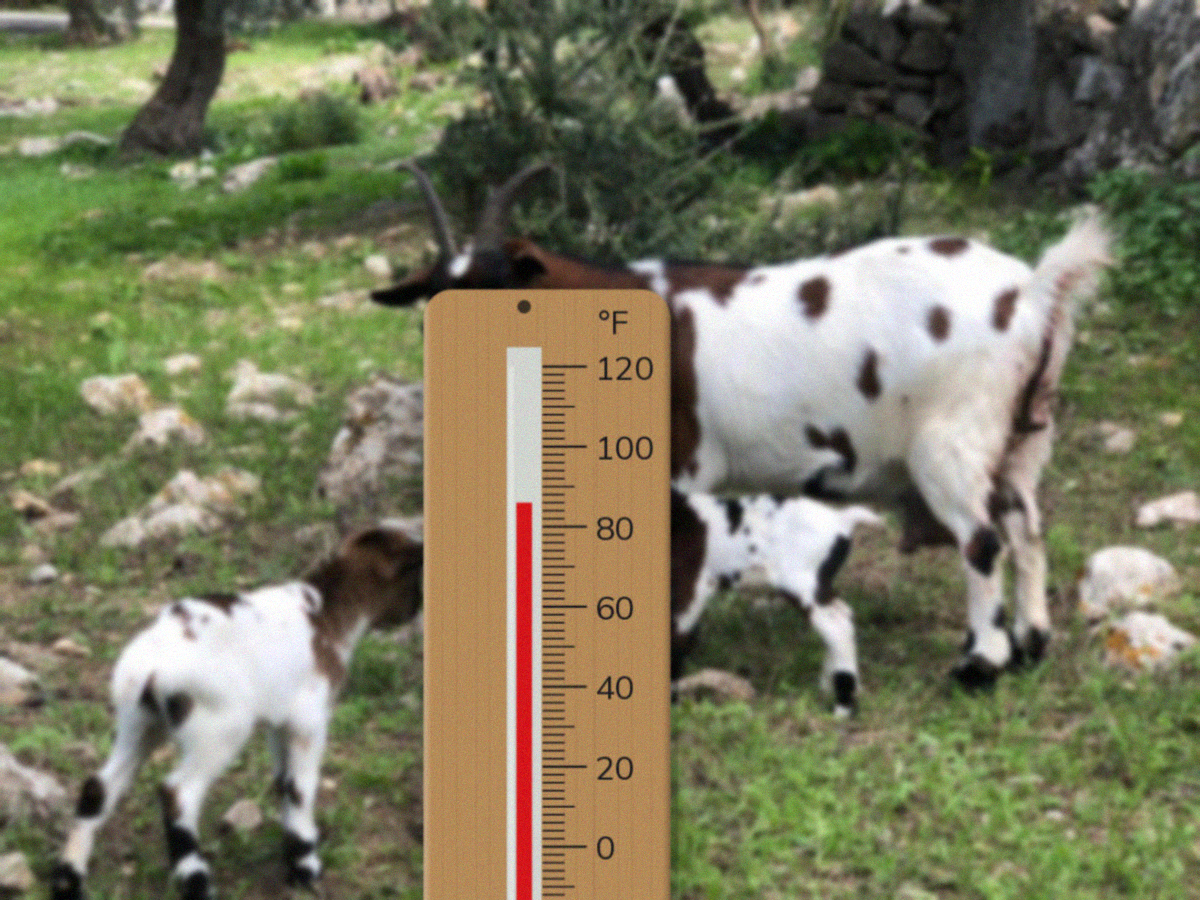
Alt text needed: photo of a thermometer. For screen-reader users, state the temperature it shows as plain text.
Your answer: 86 °F
